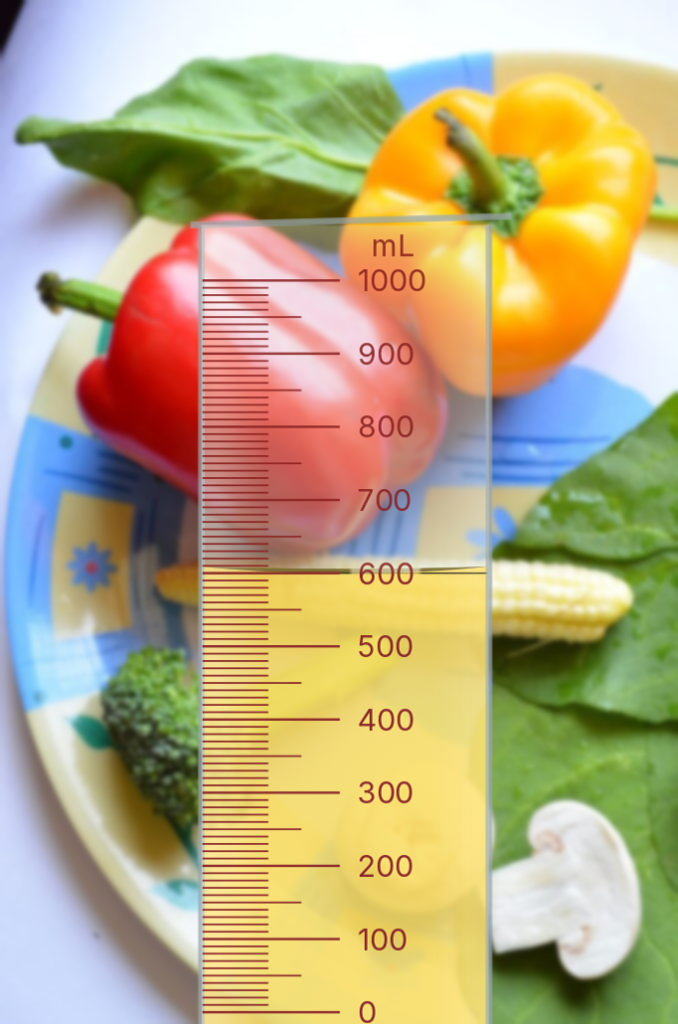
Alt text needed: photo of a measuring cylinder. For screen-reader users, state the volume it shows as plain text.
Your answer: 600 mL
